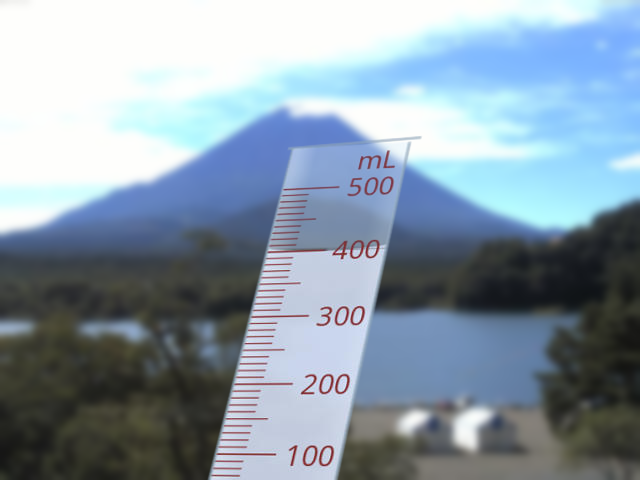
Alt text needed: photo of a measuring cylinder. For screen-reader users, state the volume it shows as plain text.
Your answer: 400 mL
